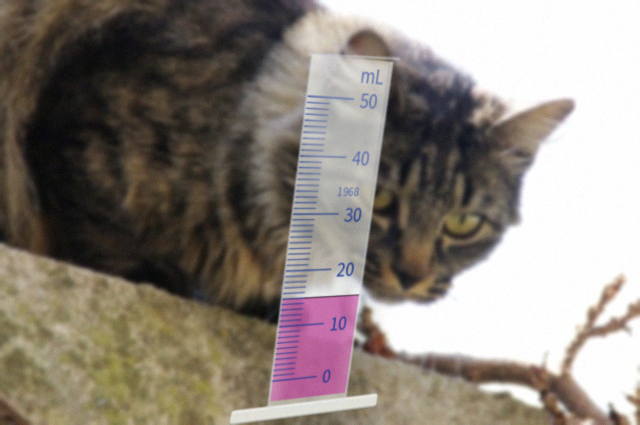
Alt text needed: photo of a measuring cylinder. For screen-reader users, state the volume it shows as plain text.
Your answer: 15 mL
